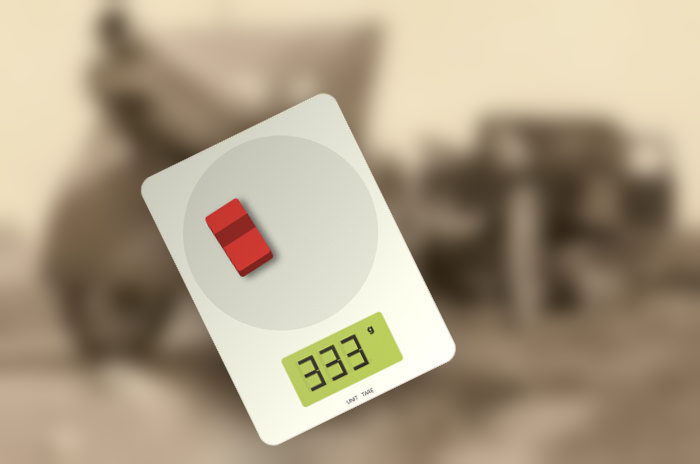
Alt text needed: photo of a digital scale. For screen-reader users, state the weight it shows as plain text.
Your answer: 333 g
